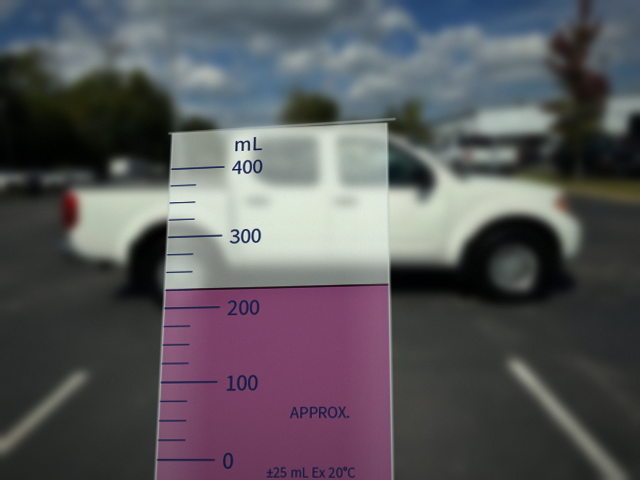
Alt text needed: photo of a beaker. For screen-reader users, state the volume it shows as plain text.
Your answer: 225 mL
